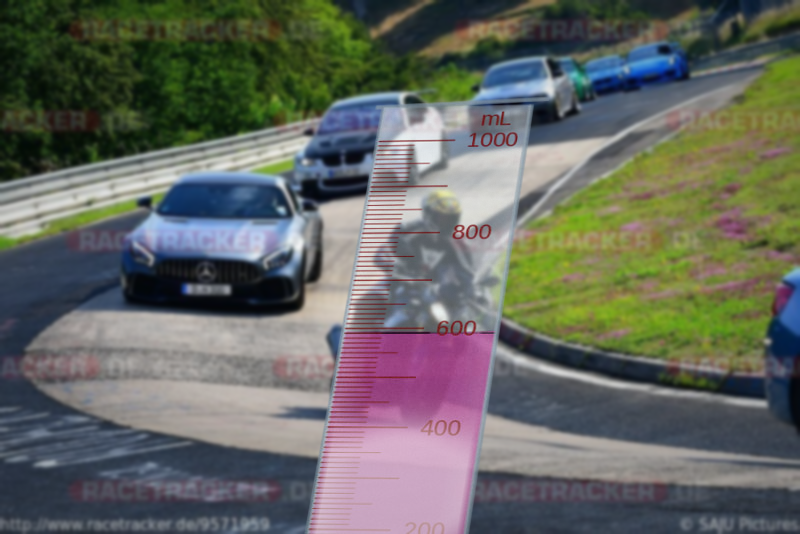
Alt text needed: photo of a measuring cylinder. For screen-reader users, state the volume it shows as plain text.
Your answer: 590 mL
